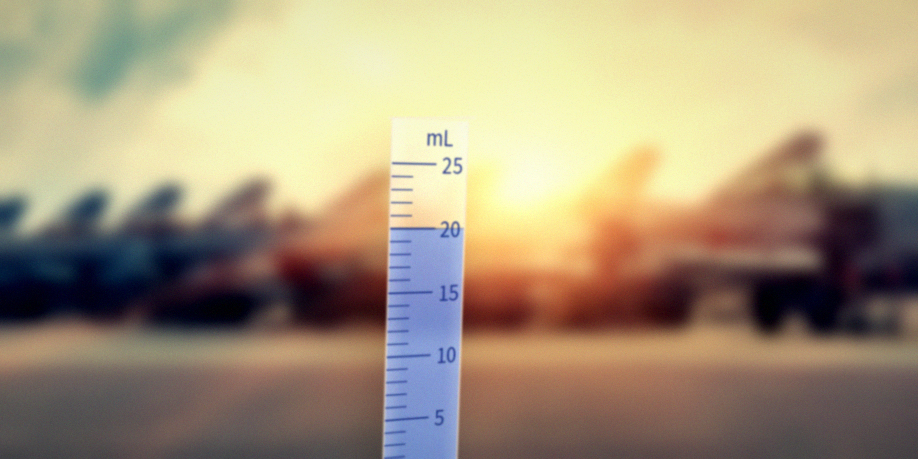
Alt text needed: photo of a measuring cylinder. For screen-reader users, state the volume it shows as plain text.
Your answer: 20 mL
